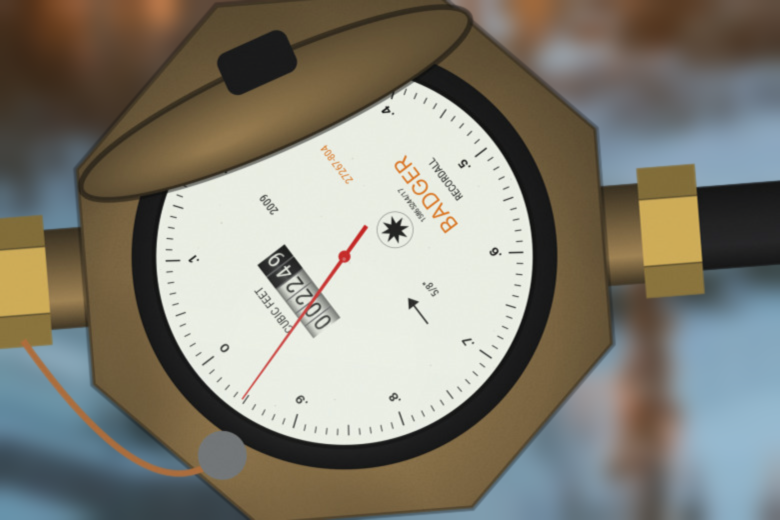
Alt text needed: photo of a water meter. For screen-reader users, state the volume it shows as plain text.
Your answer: 2248.95 ft³
